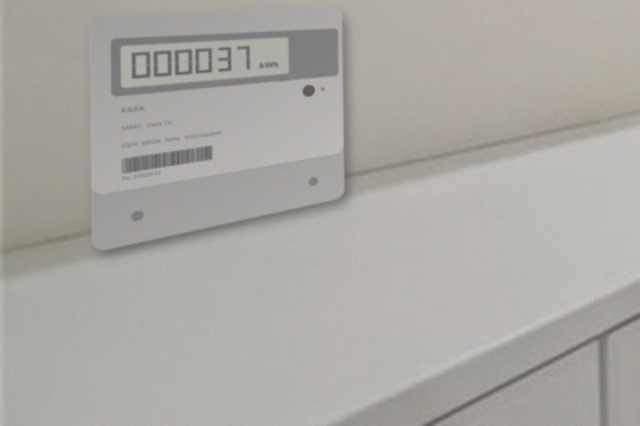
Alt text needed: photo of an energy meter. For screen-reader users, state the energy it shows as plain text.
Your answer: 37 kWh
